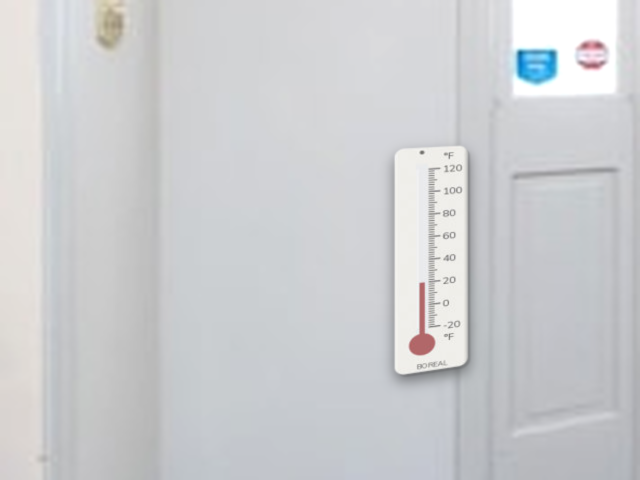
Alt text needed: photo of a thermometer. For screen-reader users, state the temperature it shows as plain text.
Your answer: 20 °F
